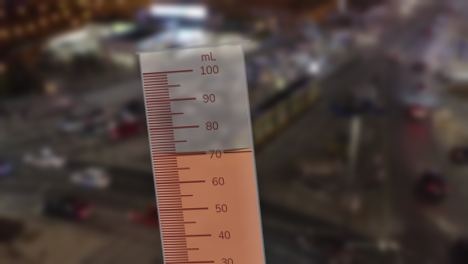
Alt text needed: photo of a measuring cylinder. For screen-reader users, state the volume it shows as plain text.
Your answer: 70 mL
